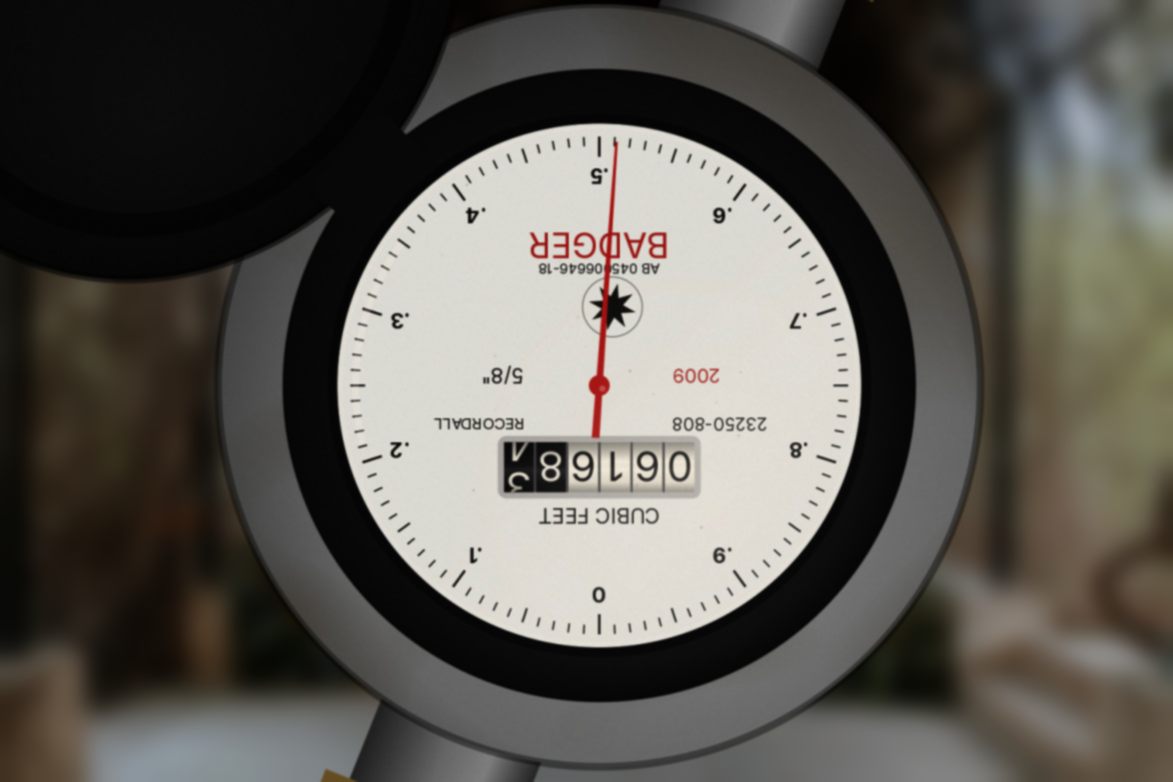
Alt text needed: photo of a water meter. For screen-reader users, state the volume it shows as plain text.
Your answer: 61683.51 ft³
